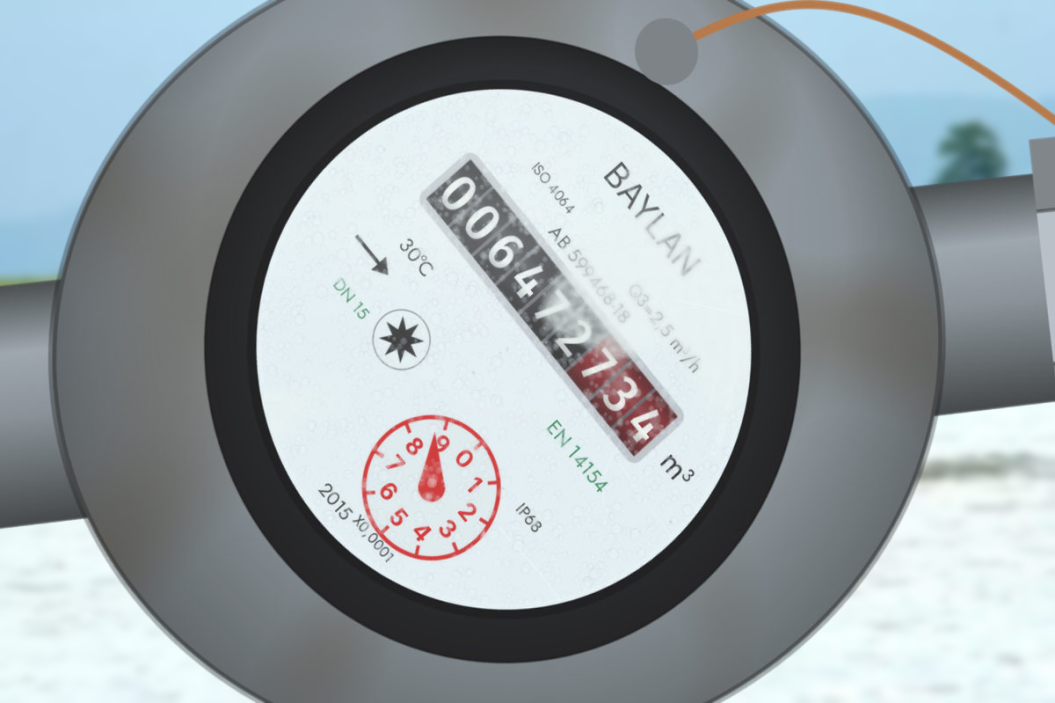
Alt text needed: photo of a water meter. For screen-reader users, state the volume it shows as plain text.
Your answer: 6472.7348 m³
